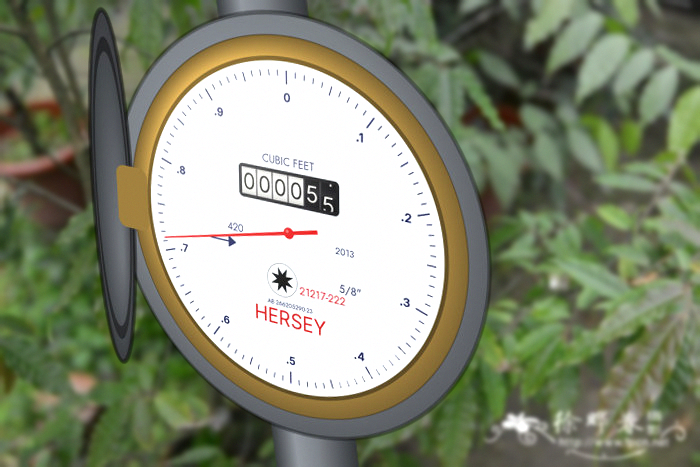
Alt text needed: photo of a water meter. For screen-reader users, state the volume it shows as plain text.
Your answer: 54.71 ft³
